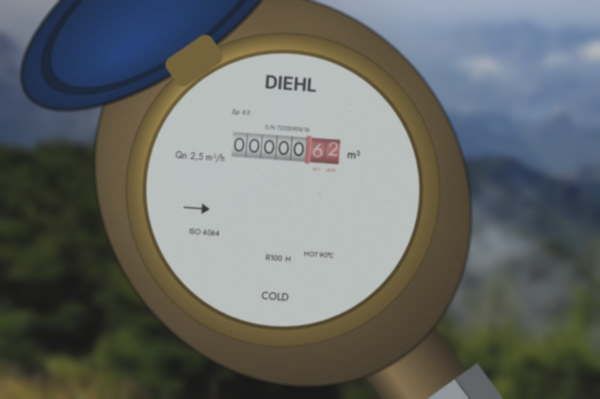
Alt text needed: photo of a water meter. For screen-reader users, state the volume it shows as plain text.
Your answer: 0.62 m³
